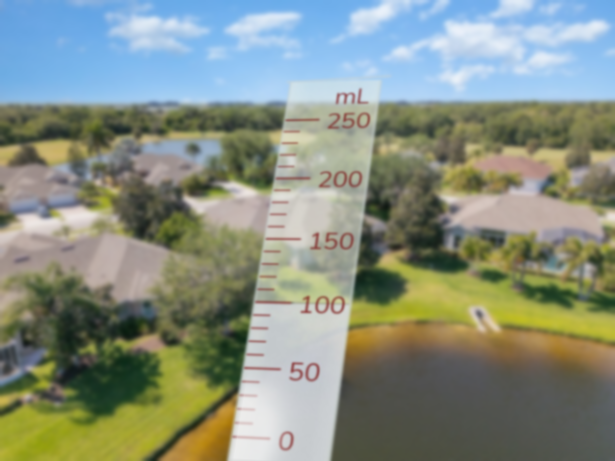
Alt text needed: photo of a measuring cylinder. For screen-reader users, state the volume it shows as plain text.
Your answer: 100 mL
